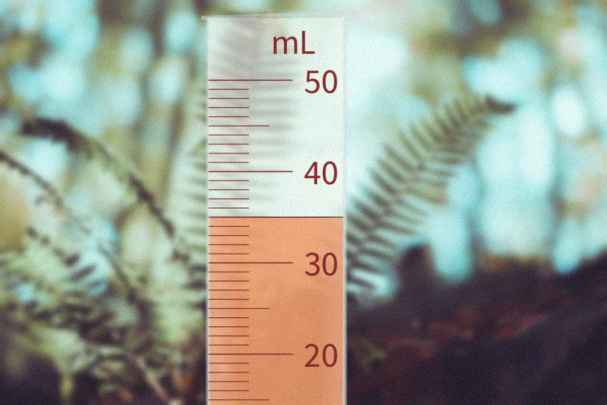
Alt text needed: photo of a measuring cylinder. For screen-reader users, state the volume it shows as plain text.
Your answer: 35 mL
